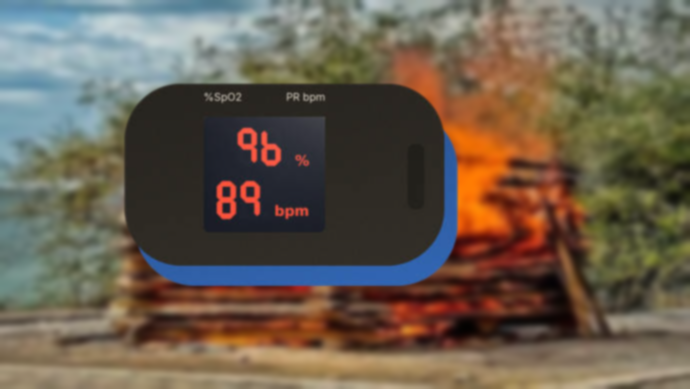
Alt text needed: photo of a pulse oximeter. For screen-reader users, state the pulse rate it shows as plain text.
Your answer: 89 bpm
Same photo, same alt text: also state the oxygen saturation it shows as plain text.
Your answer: 96 %
